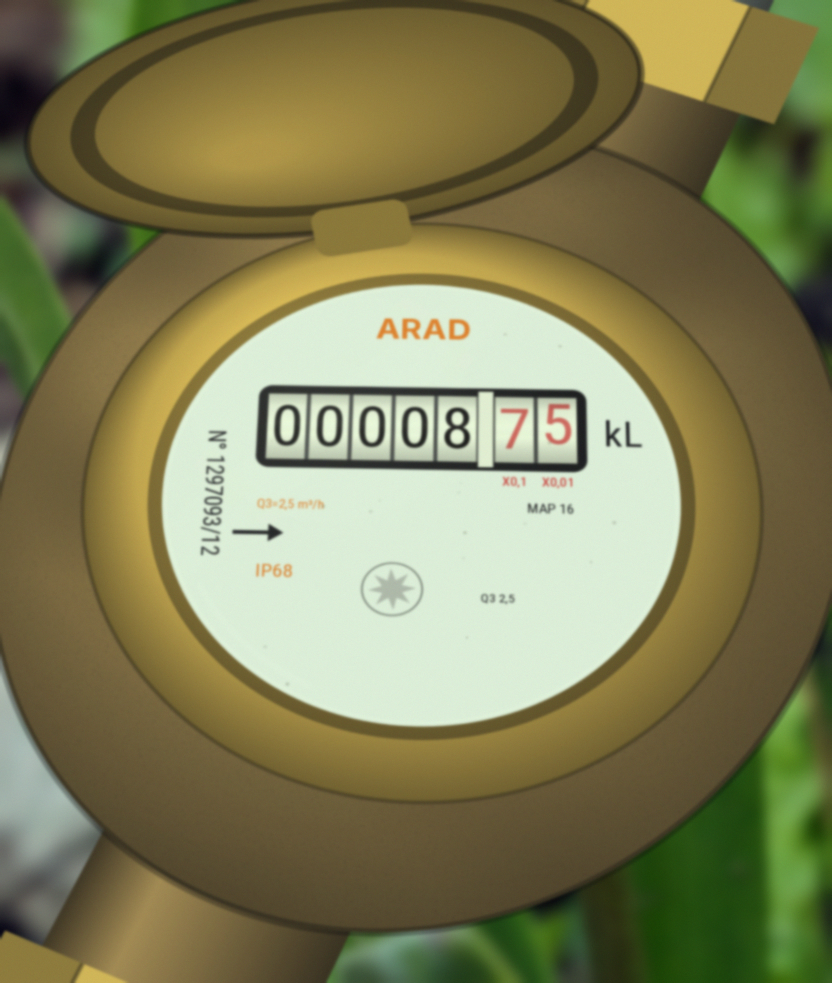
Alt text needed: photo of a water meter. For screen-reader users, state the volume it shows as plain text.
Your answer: 8.75 kL
